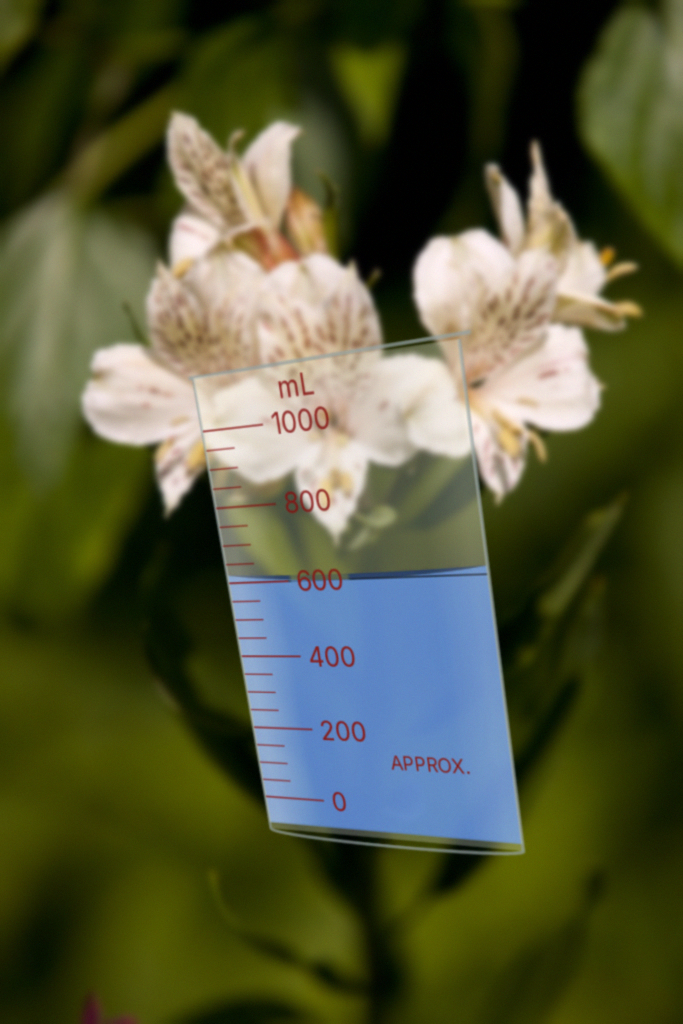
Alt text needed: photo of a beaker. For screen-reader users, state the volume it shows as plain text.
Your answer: 600 mL
